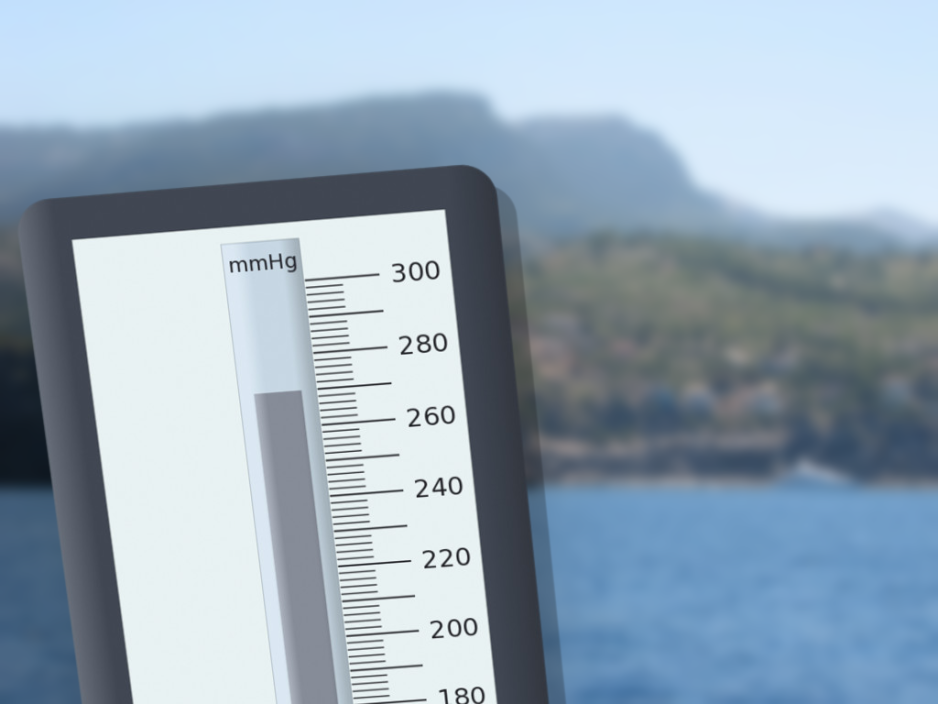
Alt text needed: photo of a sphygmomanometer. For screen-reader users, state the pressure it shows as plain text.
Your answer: 270 mmHg
